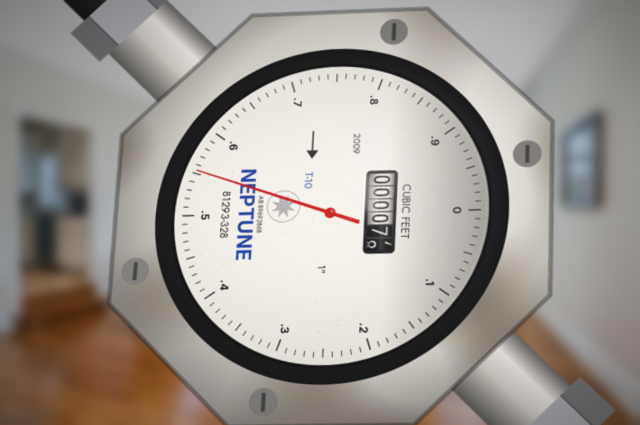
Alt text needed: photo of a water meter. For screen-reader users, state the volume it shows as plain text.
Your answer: 77.55 ft³
